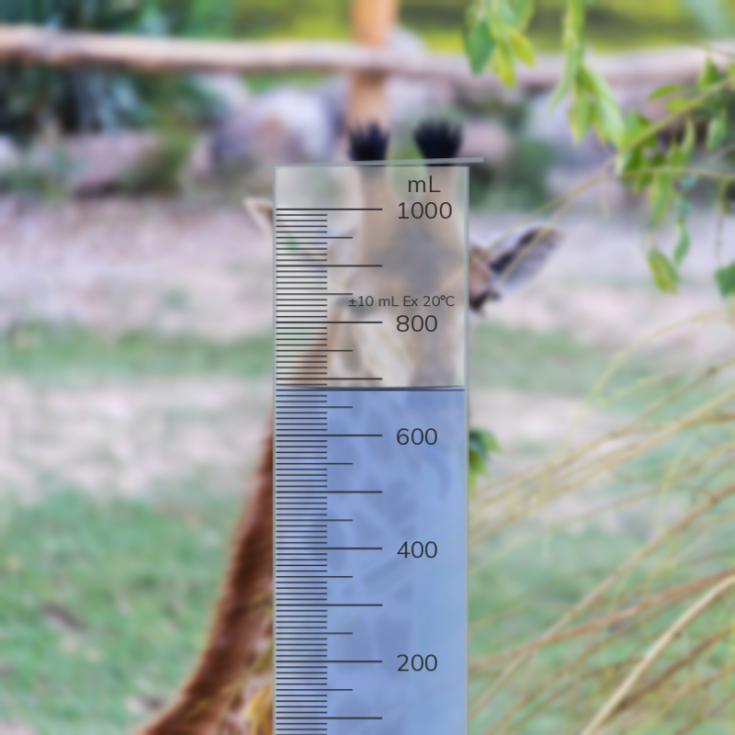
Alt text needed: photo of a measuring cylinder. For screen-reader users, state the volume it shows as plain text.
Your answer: 680 mL
